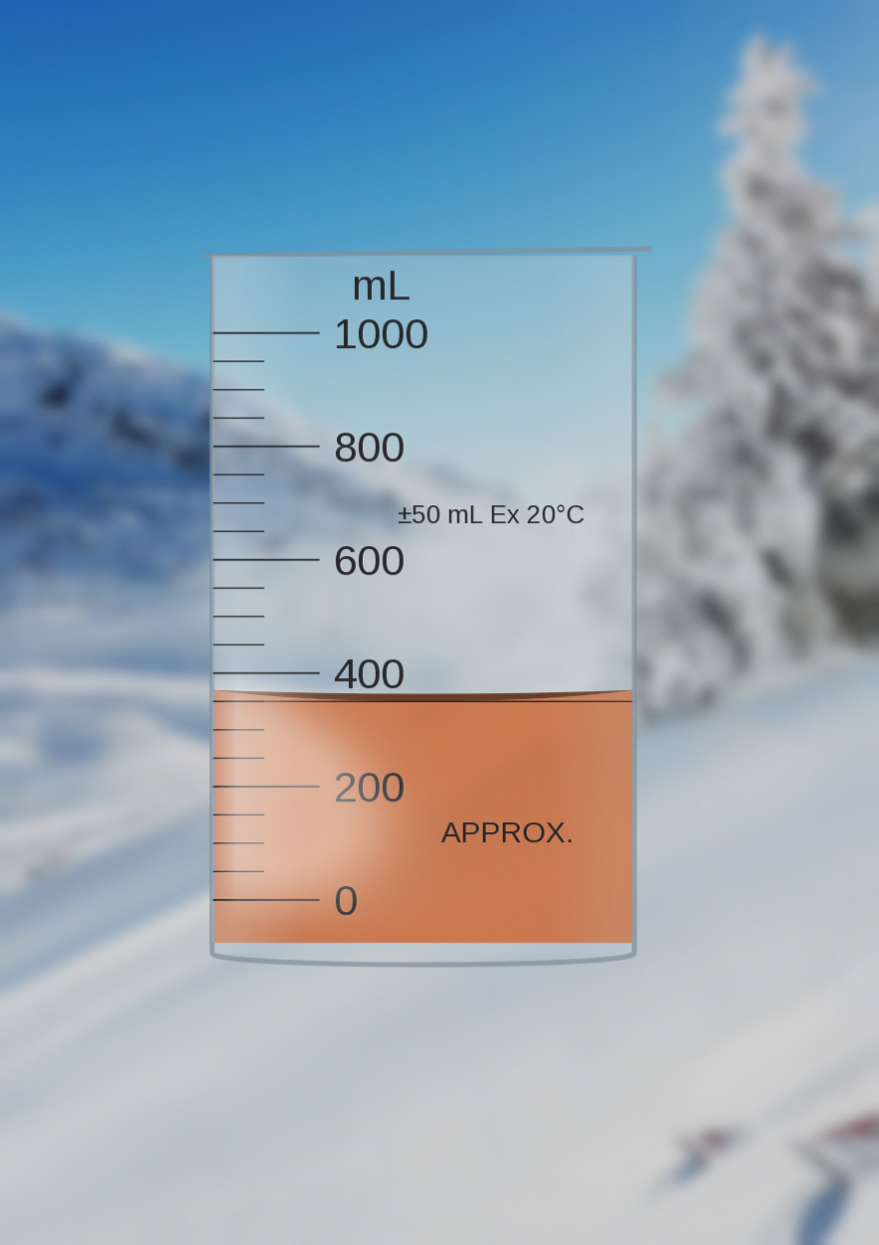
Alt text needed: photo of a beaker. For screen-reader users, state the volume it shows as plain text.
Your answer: 350 mL
